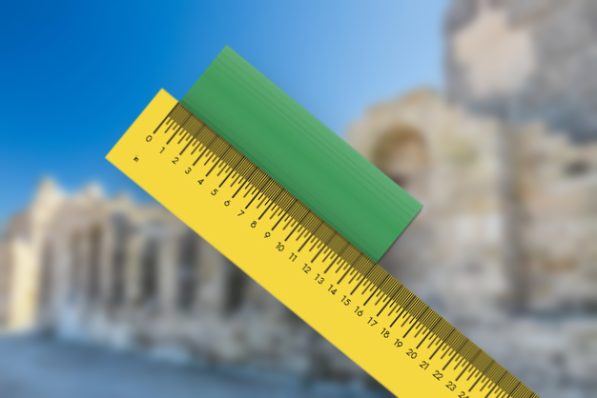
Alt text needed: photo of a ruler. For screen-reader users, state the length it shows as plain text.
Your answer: 15 in
